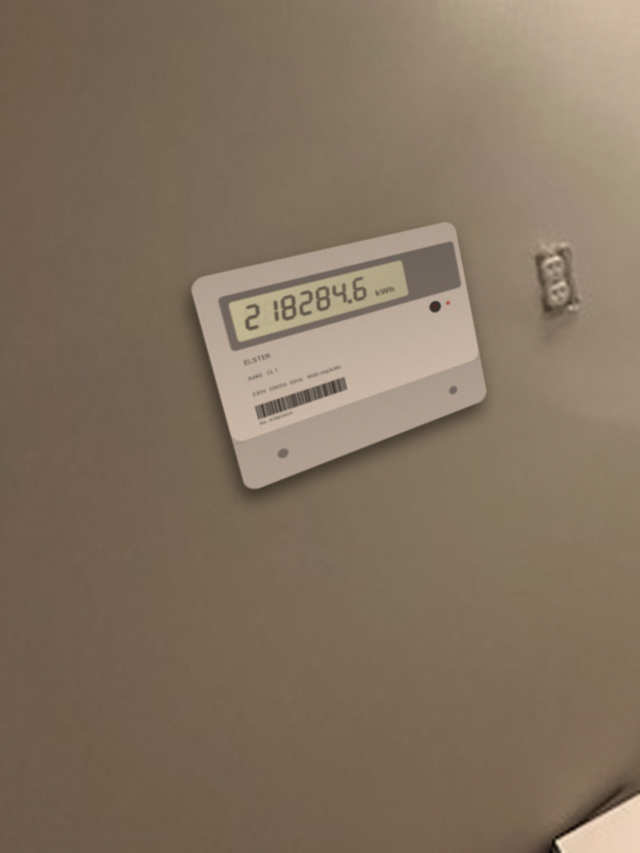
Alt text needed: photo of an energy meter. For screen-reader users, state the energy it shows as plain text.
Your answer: 218284.6 kWh
